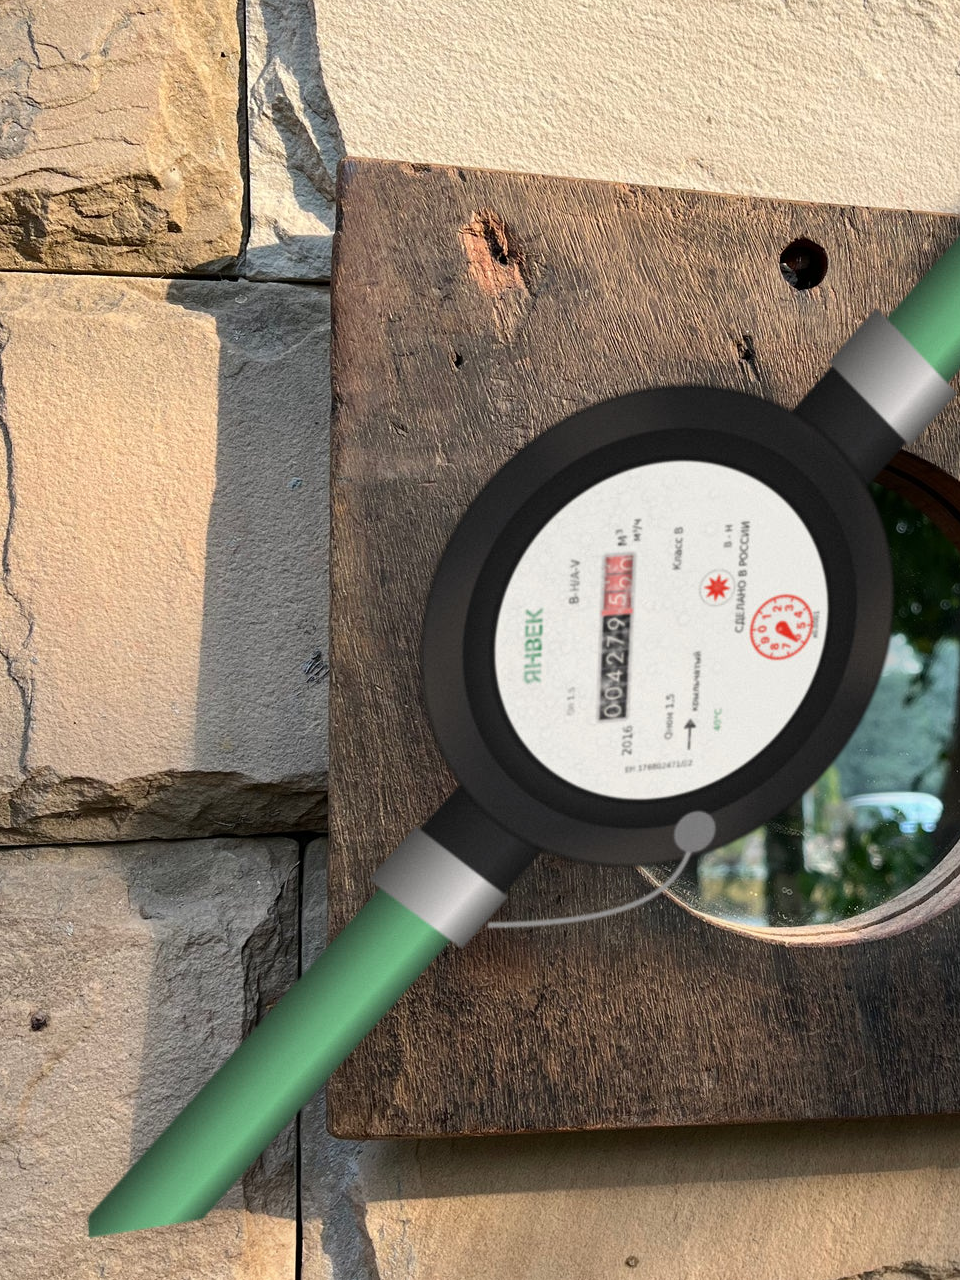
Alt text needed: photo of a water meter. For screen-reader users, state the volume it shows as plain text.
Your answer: 4279.5196 m³
